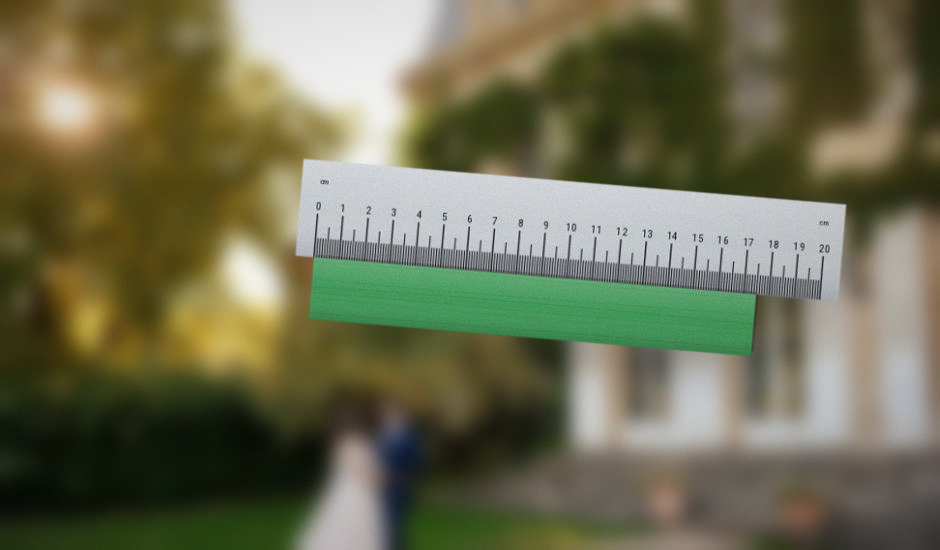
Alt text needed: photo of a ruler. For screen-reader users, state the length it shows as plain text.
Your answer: 17.5 cm
